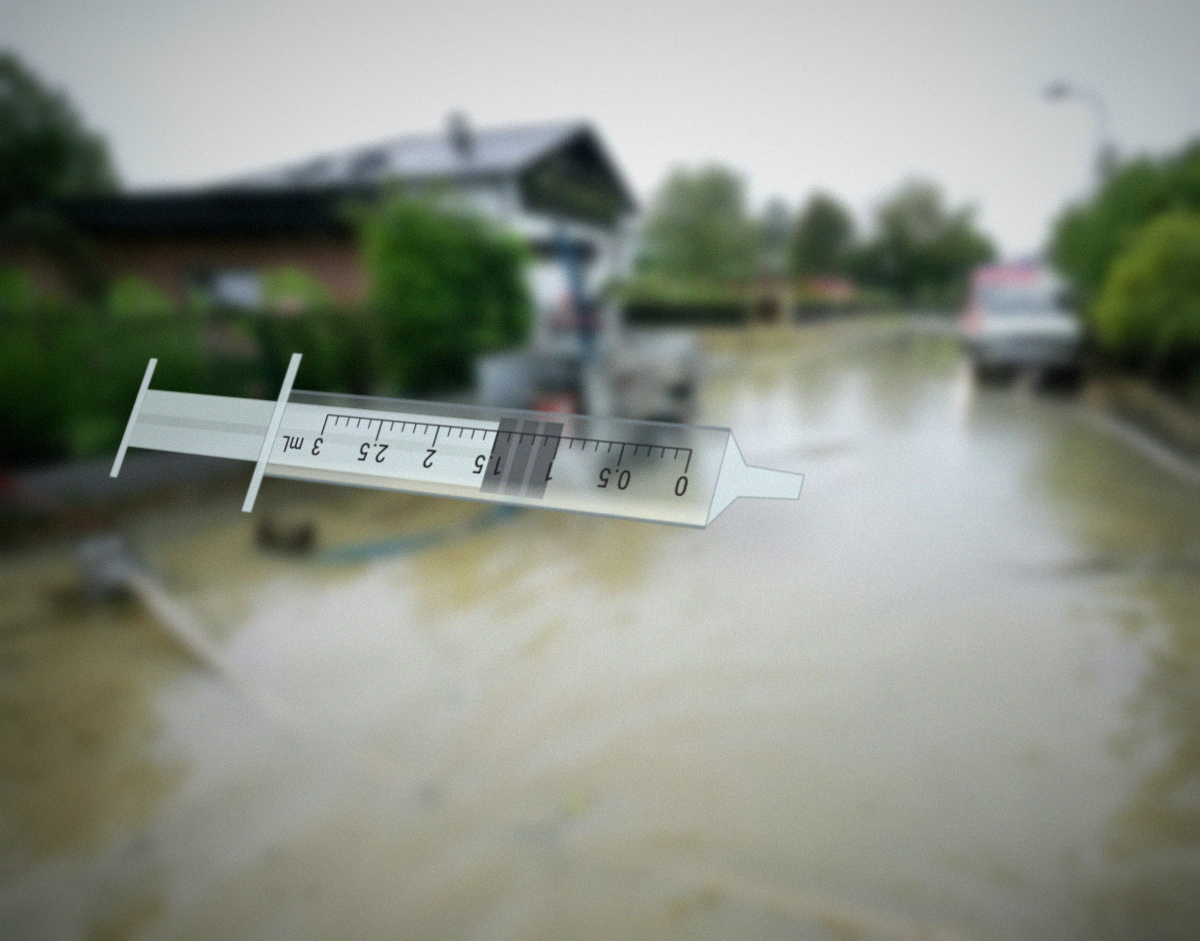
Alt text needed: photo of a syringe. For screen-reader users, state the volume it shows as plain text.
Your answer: 1 mL
